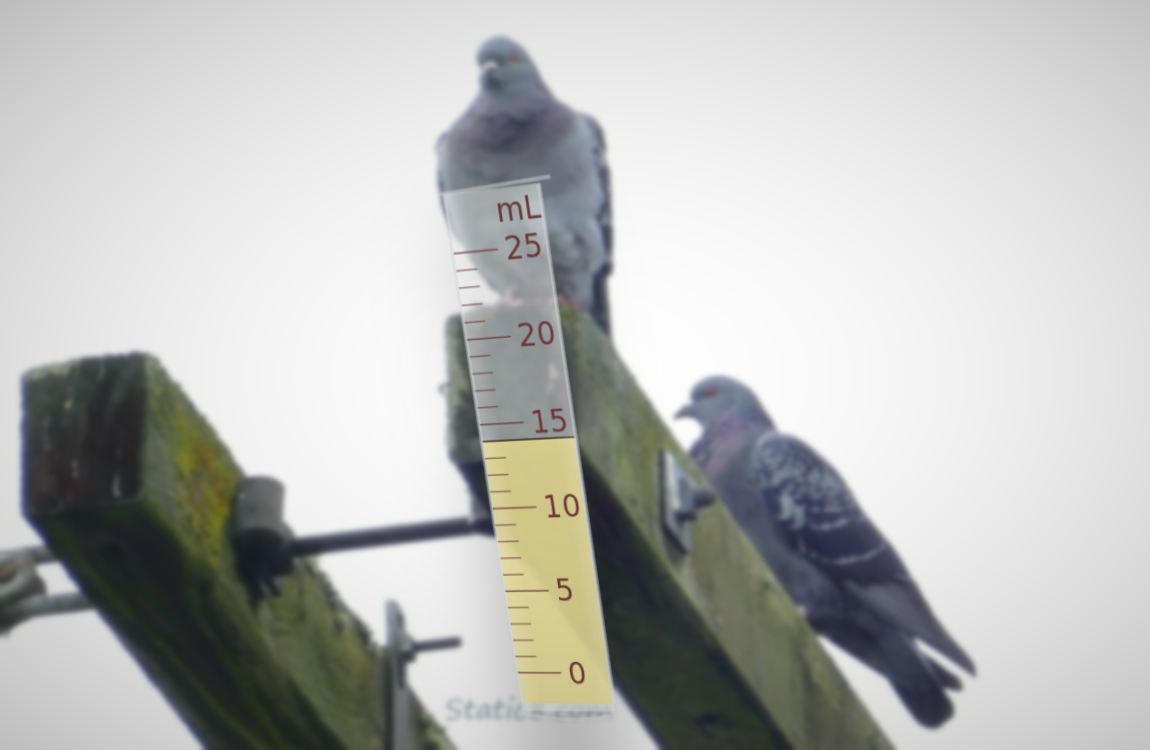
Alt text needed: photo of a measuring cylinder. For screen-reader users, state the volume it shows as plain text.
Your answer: 14 mL
